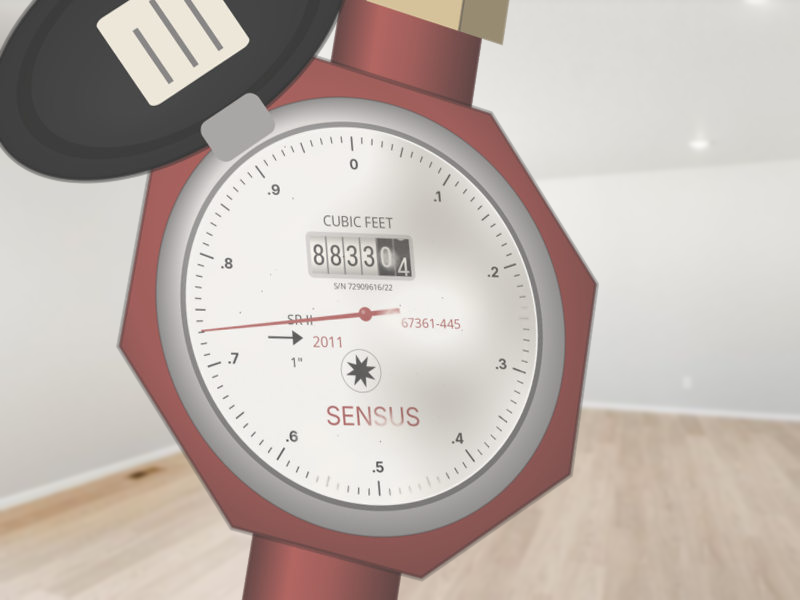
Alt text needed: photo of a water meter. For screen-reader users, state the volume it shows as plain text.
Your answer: 883303.73 ft³
